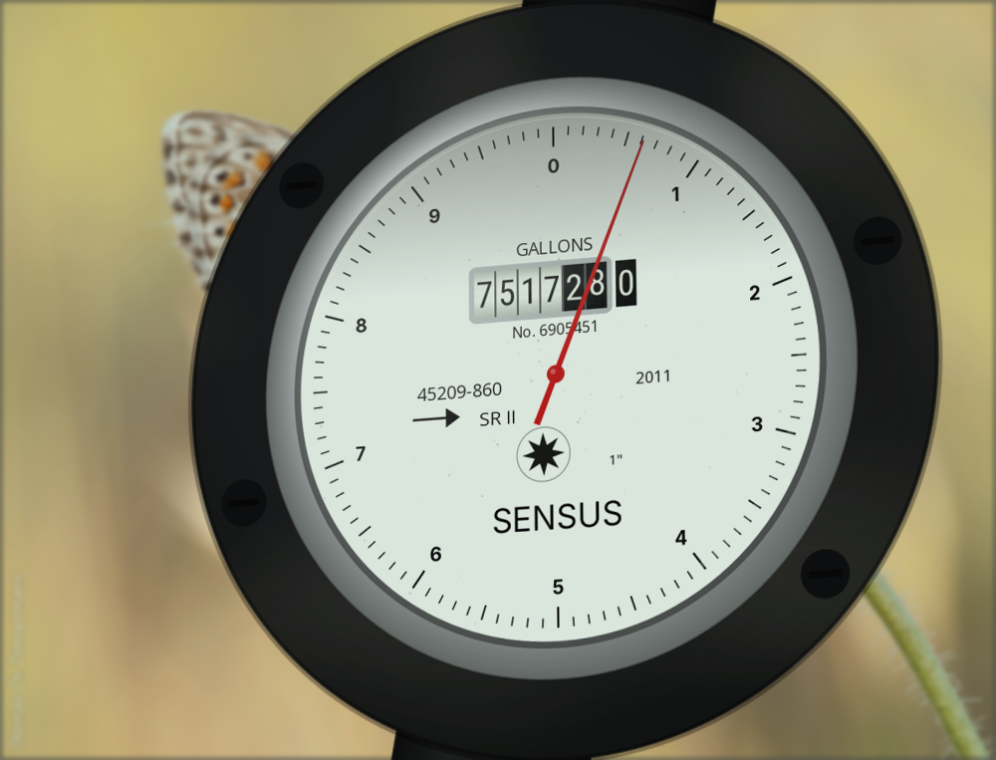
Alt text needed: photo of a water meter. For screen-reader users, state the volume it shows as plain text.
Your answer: 7517280.6 gal
